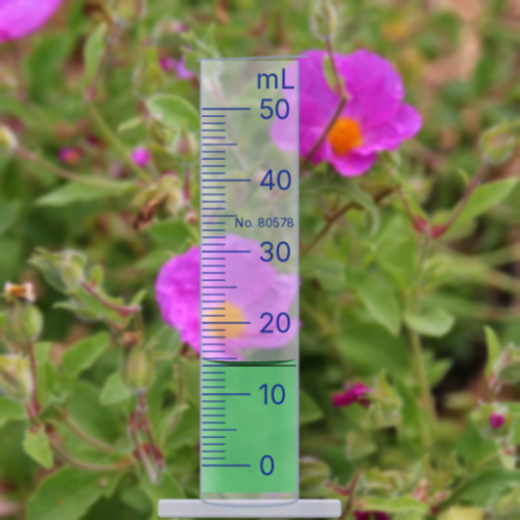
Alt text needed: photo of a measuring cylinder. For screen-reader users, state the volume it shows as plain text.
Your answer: 14 mL
